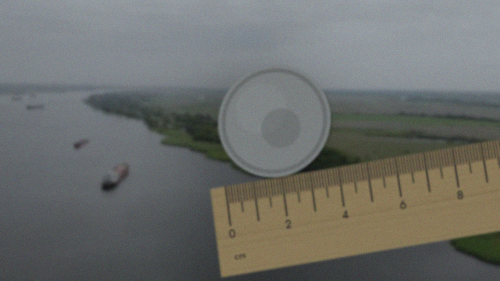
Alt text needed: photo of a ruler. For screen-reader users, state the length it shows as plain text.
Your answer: 4 cm
